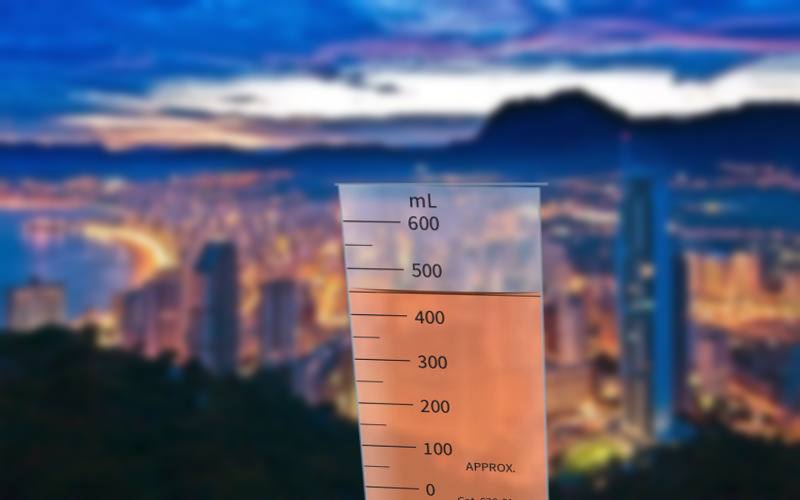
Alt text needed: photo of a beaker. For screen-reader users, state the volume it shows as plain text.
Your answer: 450 mL
